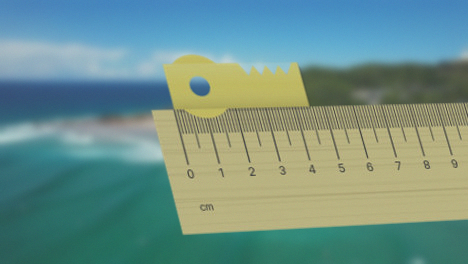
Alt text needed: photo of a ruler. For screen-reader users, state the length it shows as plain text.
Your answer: 4.5 cm
